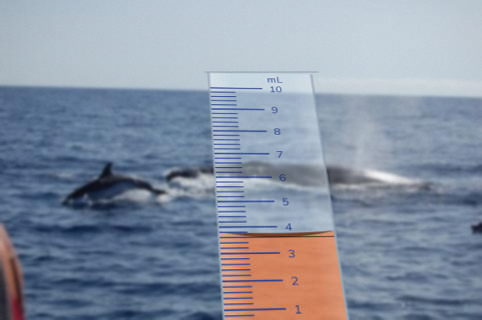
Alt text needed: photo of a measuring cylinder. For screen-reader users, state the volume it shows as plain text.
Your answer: 3.6 mL
